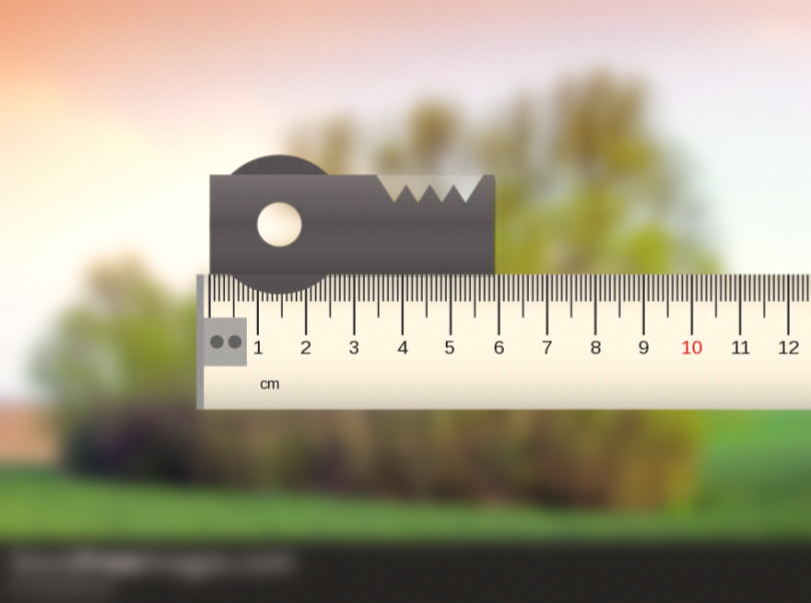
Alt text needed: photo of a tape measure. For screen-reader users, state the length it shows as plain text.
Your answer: 5.9 cm
